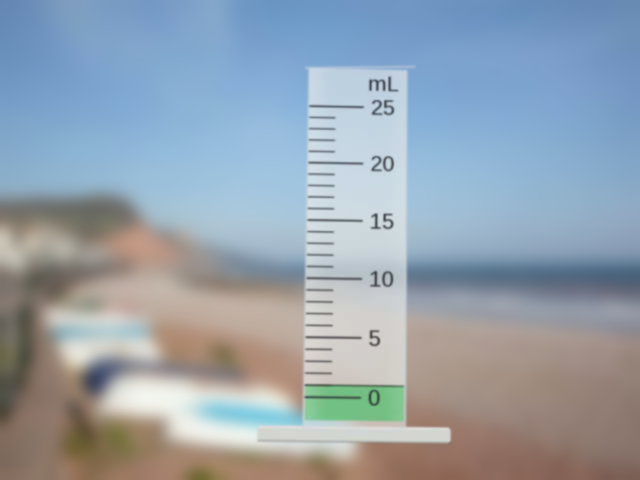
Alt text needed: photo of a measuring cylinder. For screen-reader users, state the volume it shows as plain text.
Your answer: 1 mL
